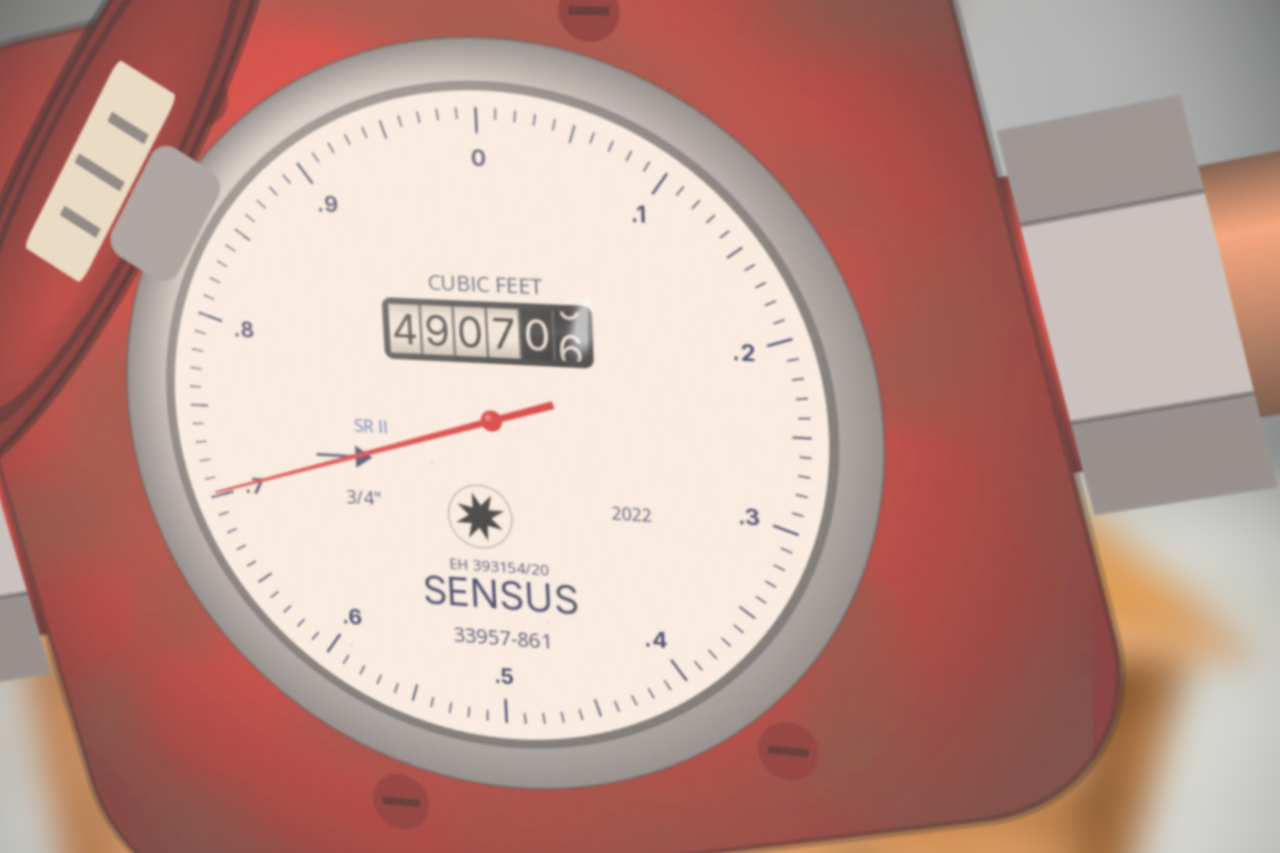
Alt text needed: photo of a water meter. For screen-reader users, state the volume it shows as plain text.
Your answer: 490705.70 ft³
